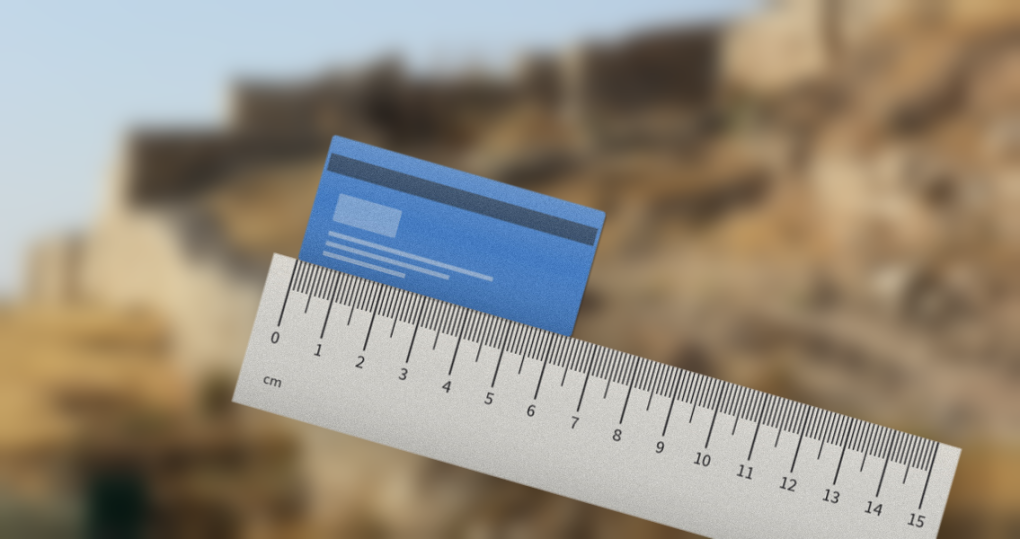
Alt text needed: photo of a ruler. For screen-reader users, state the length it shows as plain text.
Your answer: 6.4 cm
